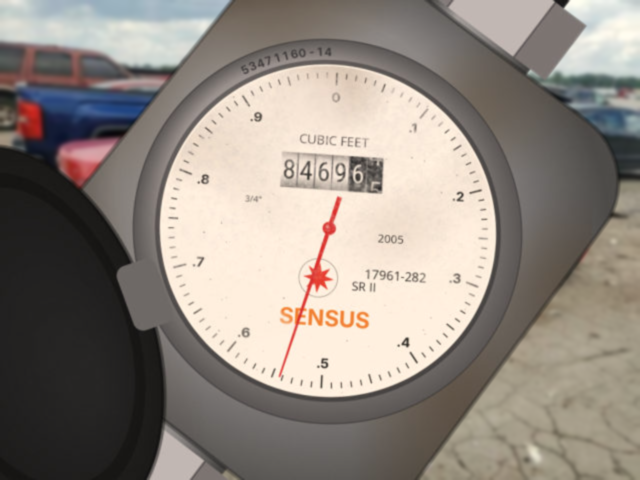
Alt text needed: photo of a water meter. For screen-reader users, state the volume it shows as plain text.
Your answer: 846964.54 ft³
